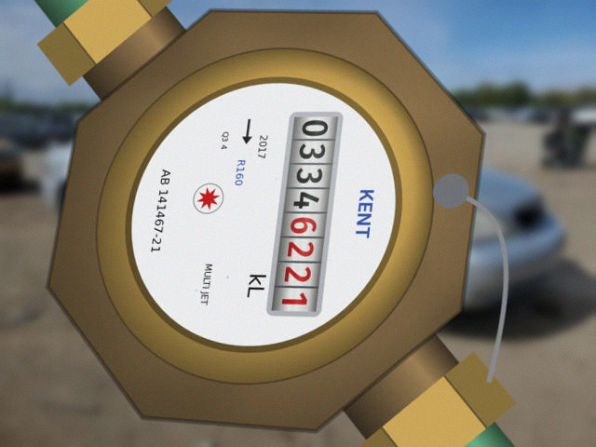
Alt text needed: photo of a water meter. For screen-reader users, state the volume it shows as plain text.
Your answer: 334.6221 kL
